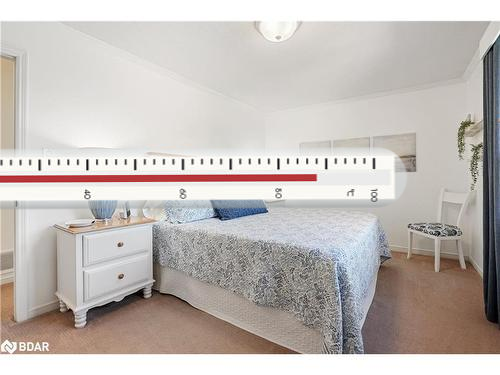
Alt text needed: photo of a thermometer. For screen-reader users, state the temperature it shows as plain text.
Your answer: 88 °C
